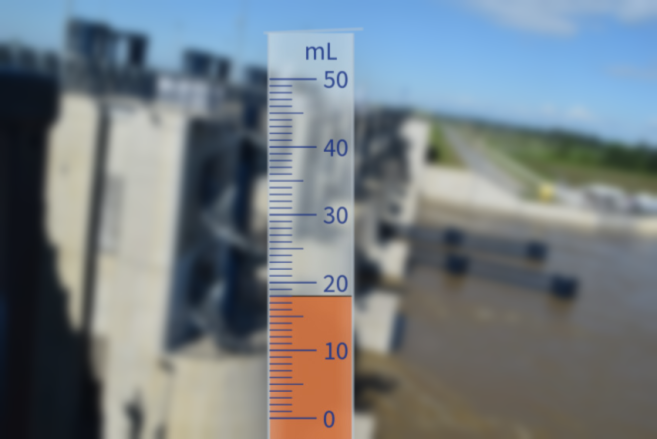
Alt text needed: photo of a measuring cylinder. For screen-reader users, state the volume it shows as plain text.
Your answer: 18 mL
